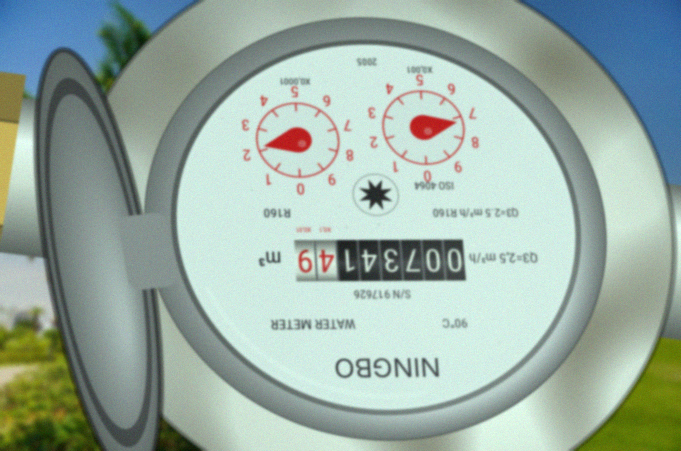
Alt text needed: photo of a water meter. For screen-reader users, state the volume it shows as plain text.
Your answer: 7341.4972 m³
